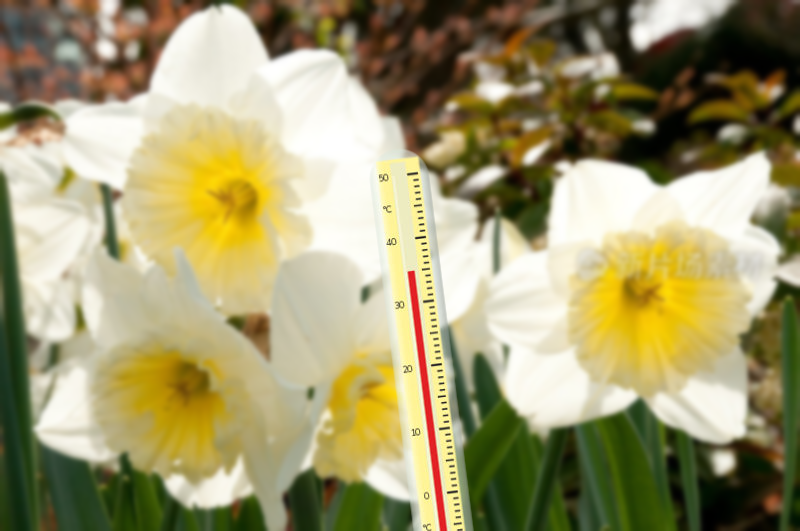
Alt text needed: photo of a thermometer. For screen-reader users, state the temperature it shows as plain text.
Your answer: 35 °C
